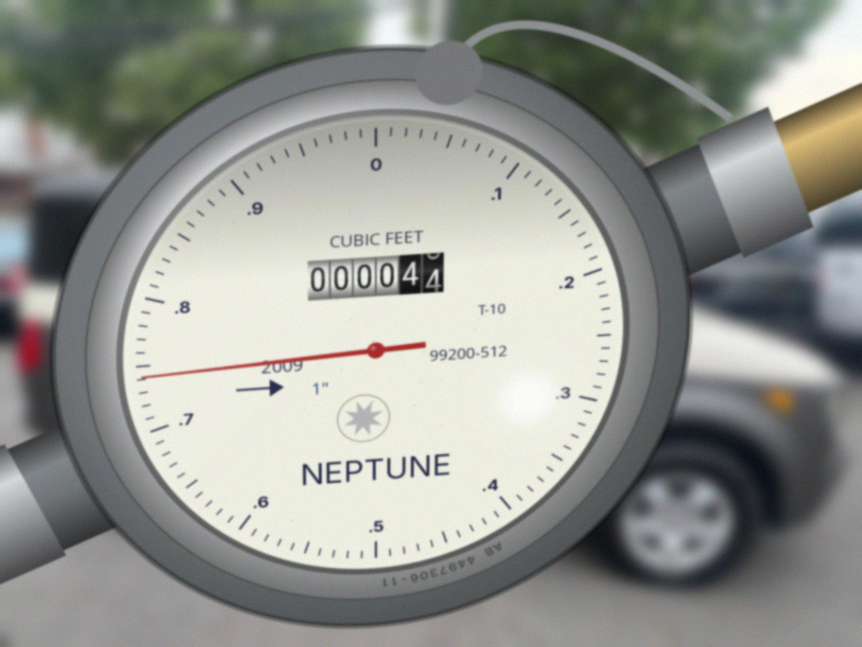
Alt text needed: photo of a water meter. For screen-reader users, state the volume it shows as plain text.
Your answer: 43.74 ft³
